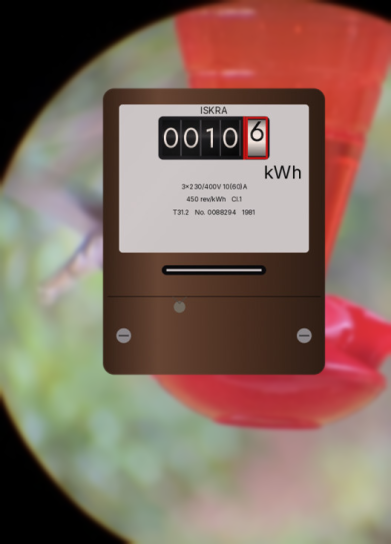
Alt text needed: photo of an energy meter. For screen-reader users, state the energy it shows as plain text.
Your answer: 10.6 kWh
